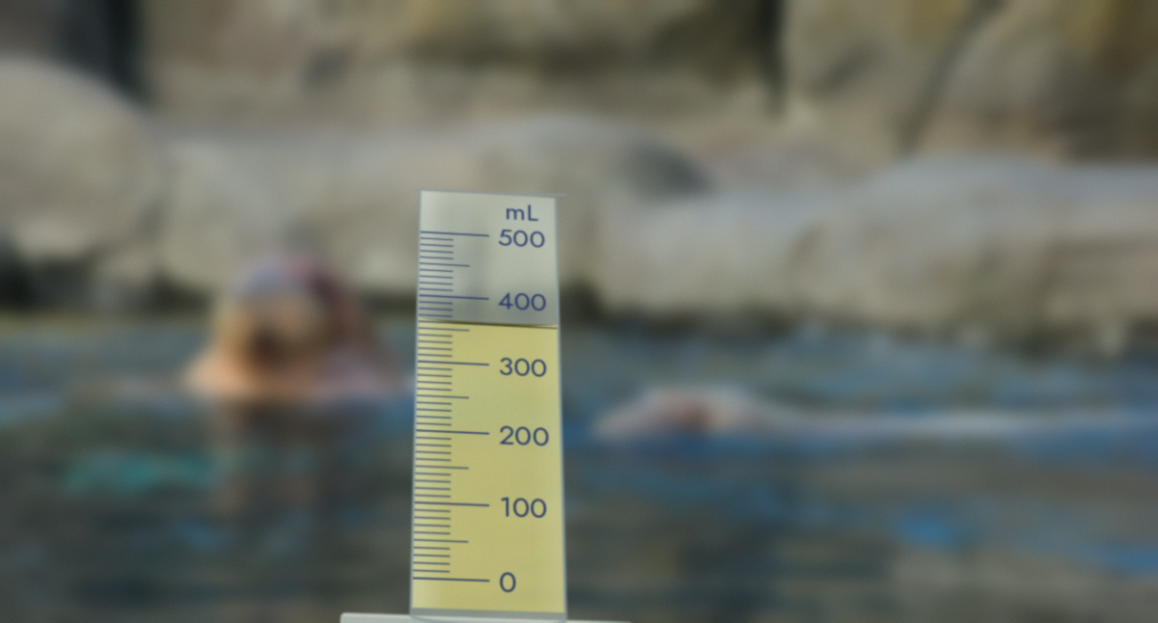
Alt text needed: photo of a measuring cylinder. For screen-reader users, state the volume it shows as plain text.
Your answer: 360 mL
